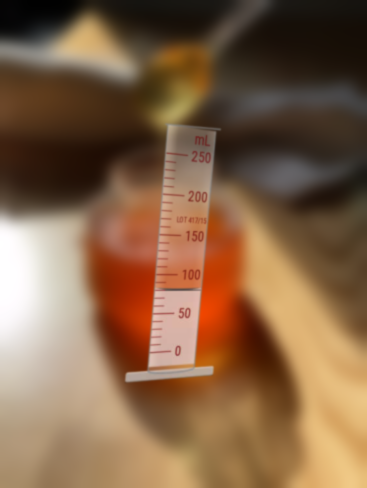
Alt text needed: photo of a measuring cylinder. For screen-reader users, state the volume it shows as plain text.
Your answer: 80 mL
